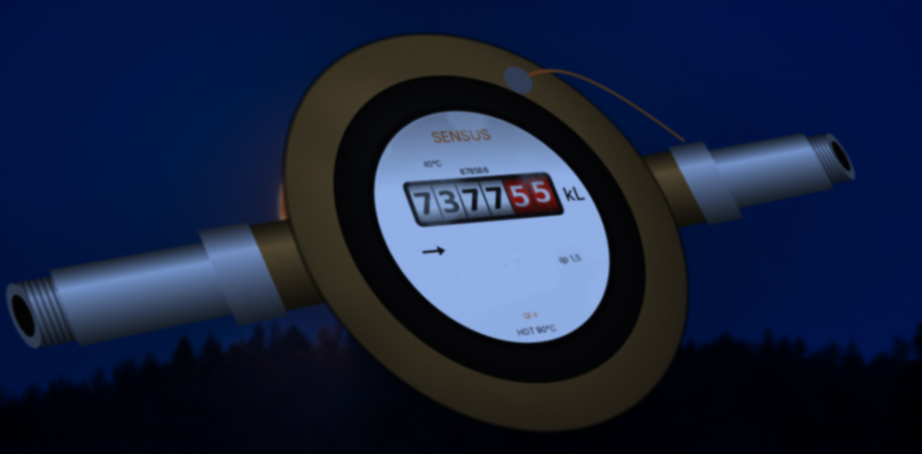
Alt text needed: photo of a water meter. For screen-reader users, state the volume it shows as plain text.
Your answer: 7377.55 kL
